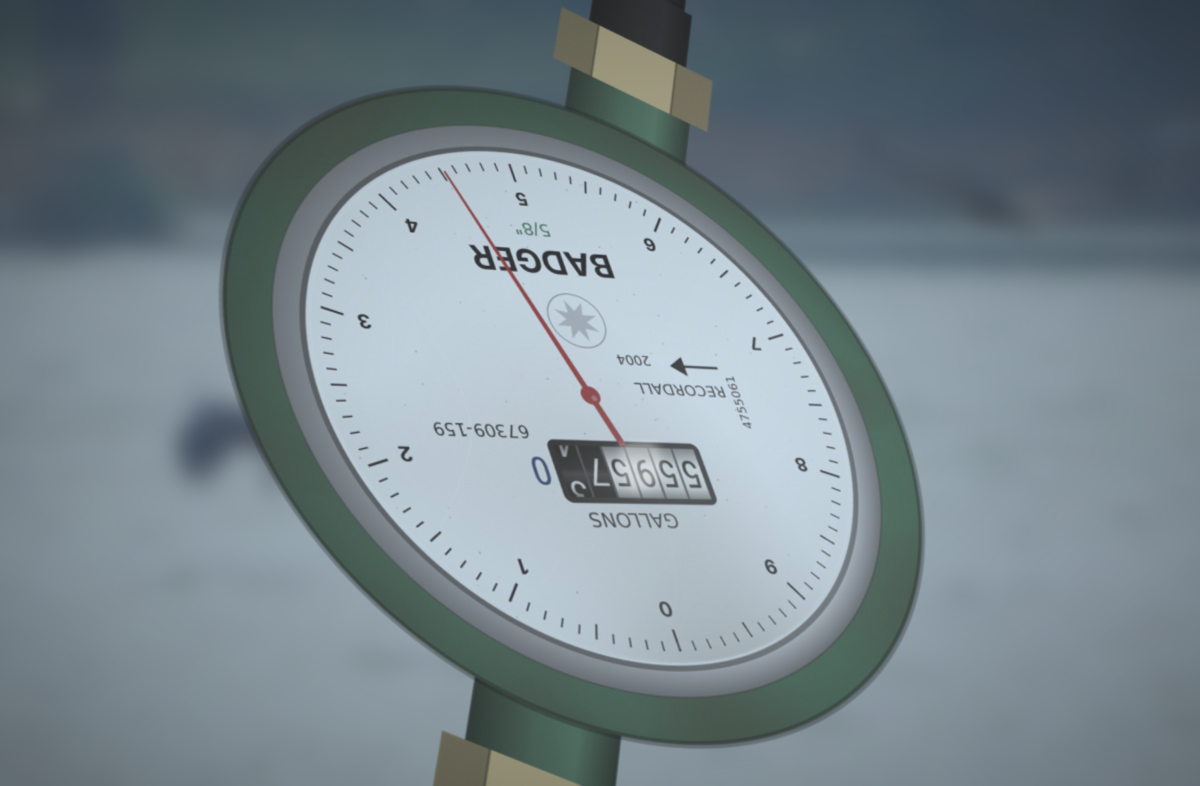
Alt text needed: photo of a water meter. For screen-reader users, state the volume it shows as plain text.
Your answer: 5595734.5 gal
